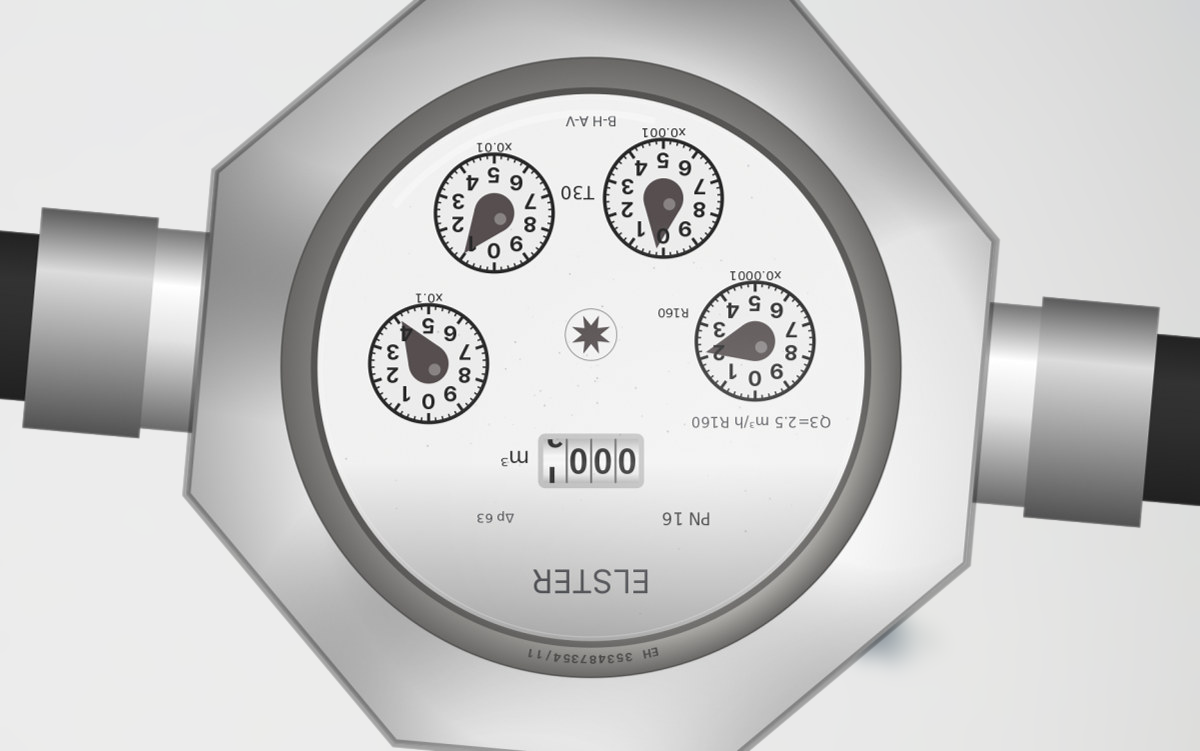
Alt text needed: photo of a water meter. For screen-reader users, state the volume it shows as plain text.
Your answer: 1.4102 m³
